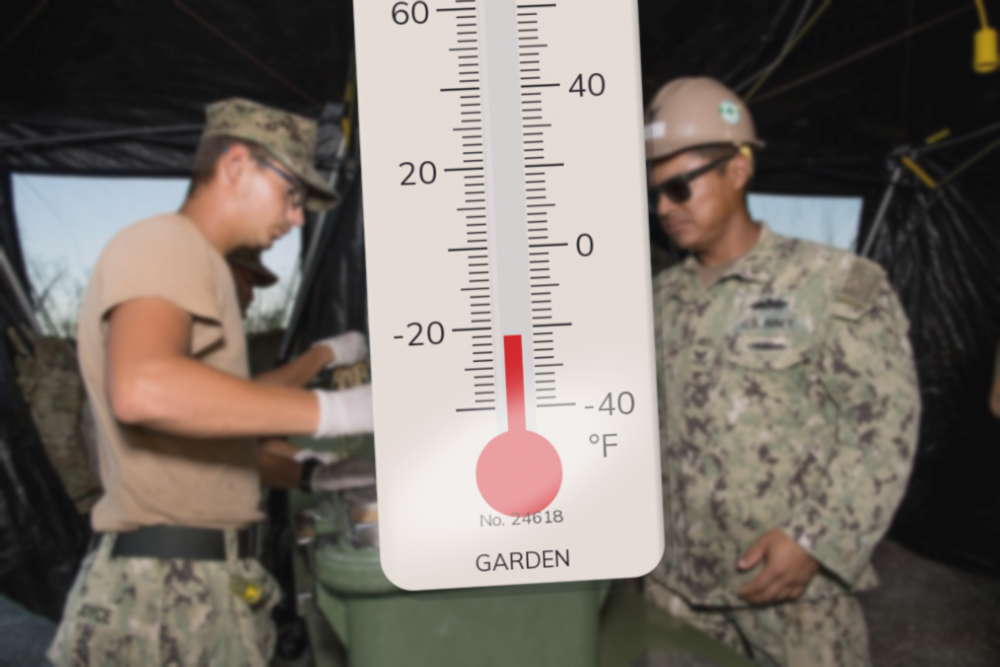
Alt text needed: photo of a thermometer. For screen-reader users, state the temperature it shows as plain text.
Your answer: -22 °F
